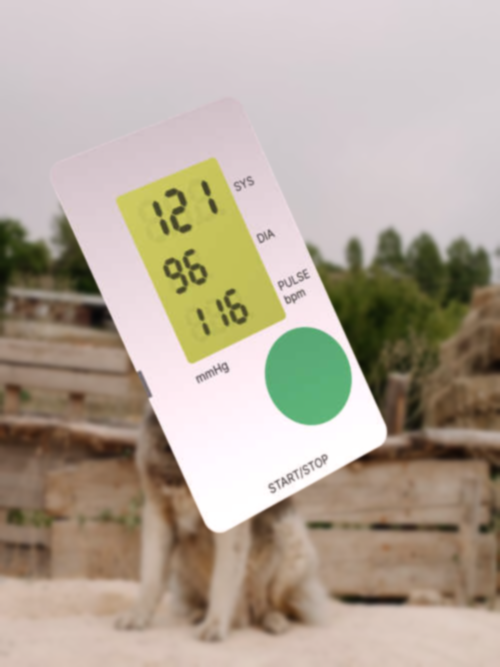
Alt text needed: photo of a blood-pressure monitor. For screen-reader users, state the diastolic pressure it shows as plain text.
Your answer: 96 mmHg
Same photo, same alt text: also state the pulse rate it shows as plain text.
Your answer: 116 bpm
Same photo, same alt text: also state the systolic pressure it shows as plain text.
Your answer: 121 mmHg
